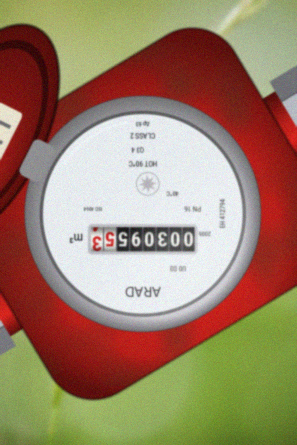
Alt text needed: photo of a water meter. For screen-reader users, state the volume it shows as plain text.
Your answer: 3095.53 m³
